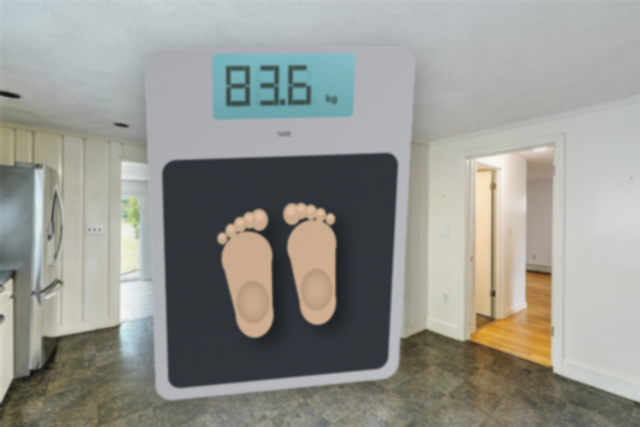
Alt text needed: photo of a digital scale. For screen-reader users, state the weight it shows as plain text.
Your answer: 83.6 kg
